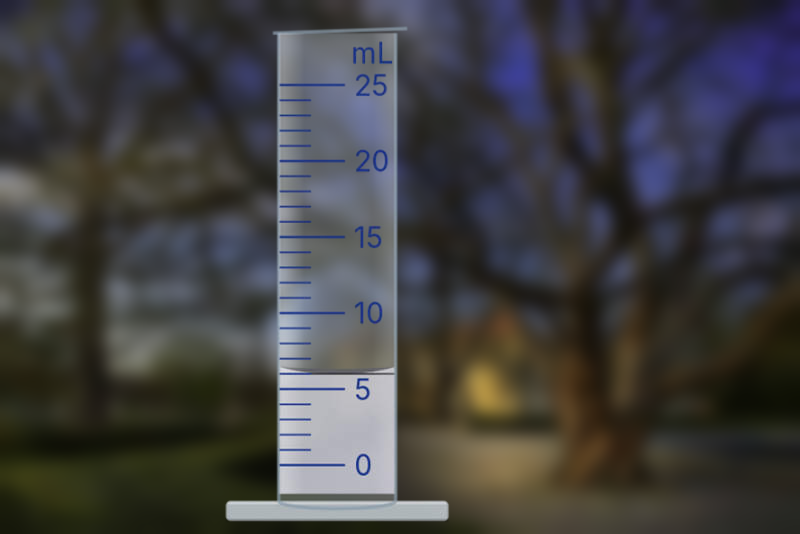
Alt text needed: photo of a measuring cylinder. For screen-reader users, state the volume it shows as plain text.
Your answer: 6 mL
